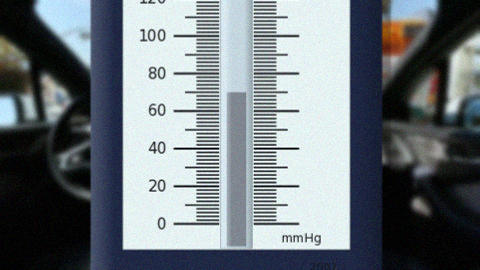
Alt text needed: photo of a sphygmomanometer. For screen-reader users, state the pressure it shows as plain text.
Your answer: 70 mmHg
